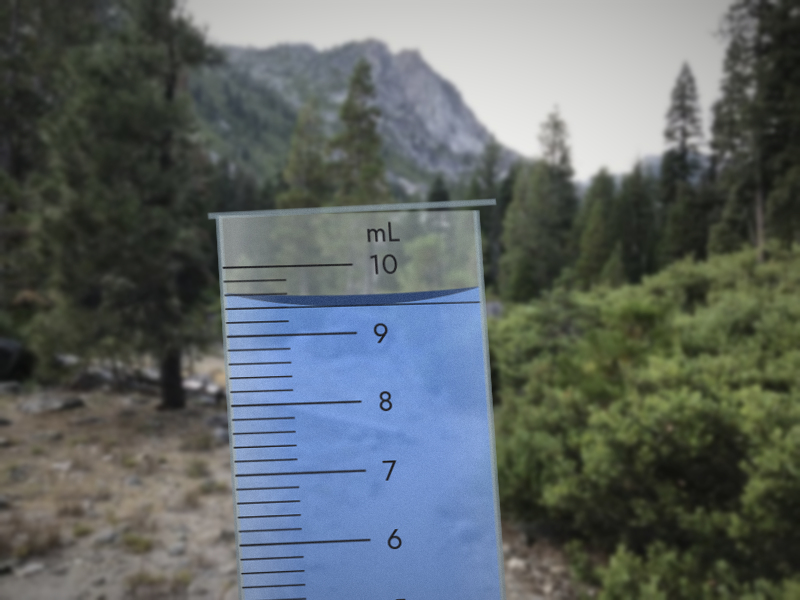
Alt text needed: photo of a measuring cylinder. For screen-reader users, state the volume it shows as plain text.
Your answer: 9.4 mL
